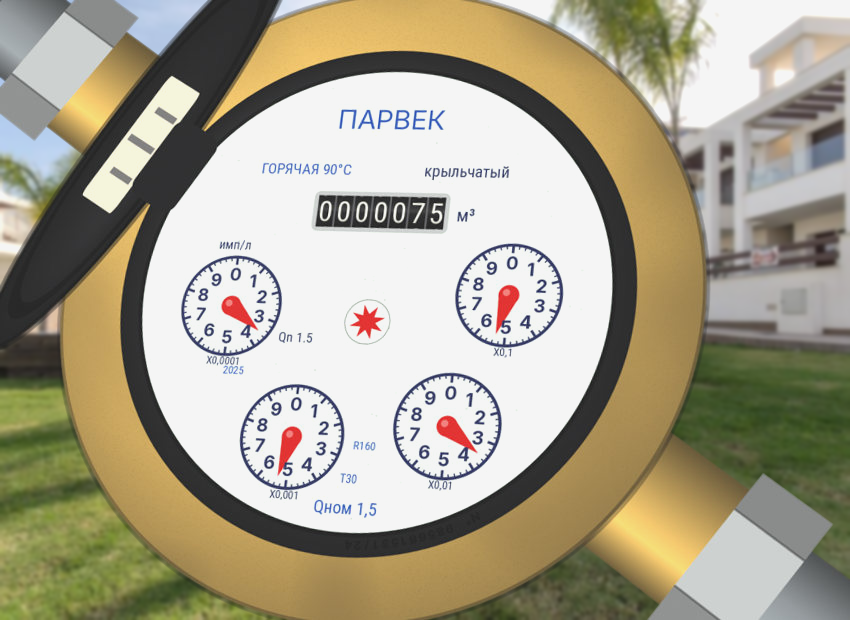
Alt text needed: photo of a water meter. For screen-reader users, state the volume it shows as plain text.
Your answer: 75.5353 m³
